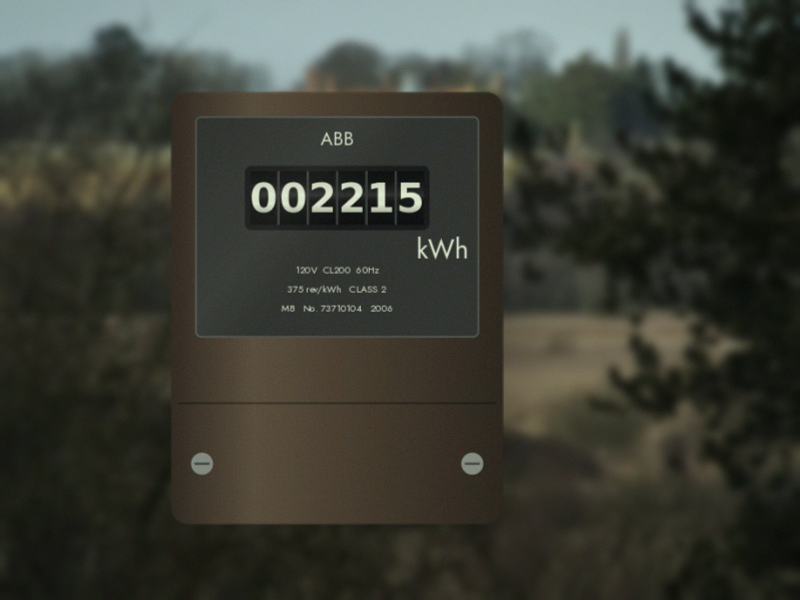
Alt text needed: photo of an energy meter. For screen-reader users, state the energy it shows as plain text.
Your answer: 2215 kWh
